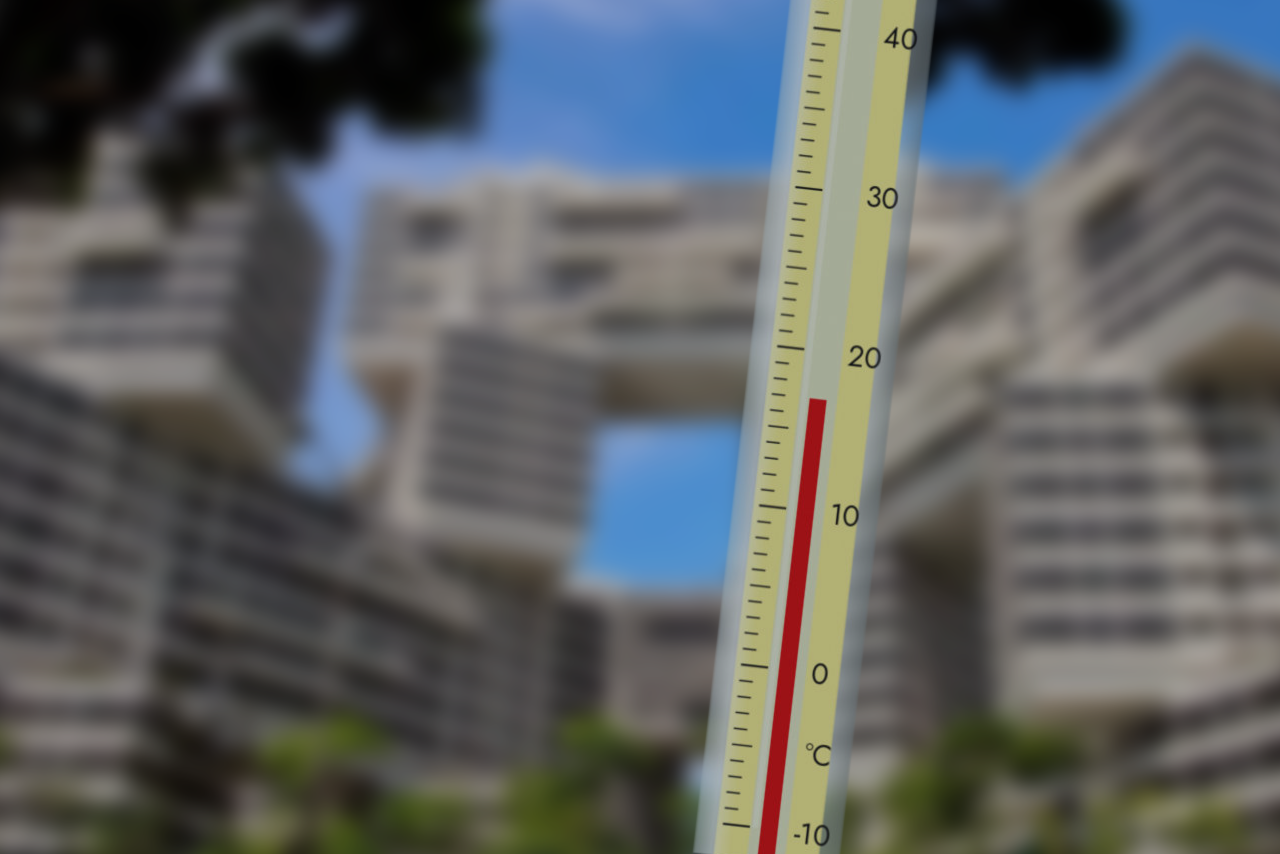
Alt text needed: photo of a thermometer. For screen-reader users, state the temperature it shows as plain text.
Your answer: 17 °C
